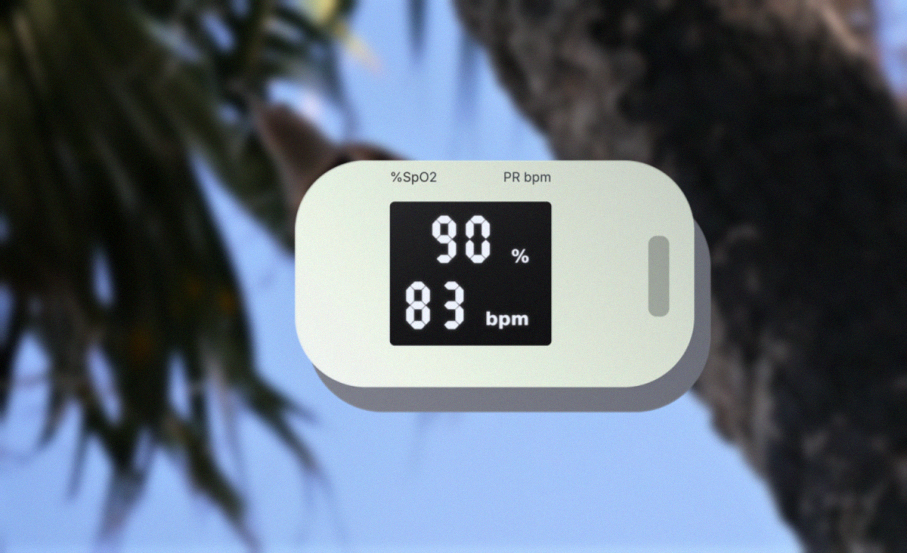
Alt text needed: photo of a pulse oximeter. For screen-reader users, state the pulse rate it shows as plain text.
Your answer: 83 bpm
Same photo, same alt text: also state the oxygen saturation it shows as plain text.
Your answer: 90 %
